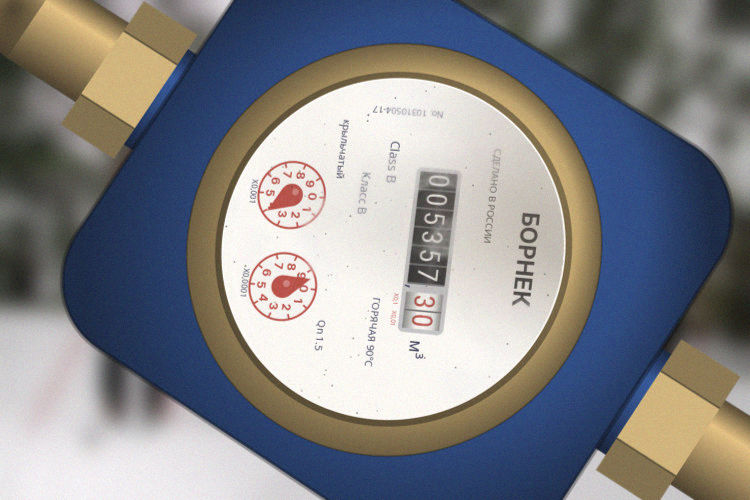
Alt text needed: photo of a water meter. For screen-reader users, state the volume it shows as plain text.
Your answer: 5357.3039 m³
